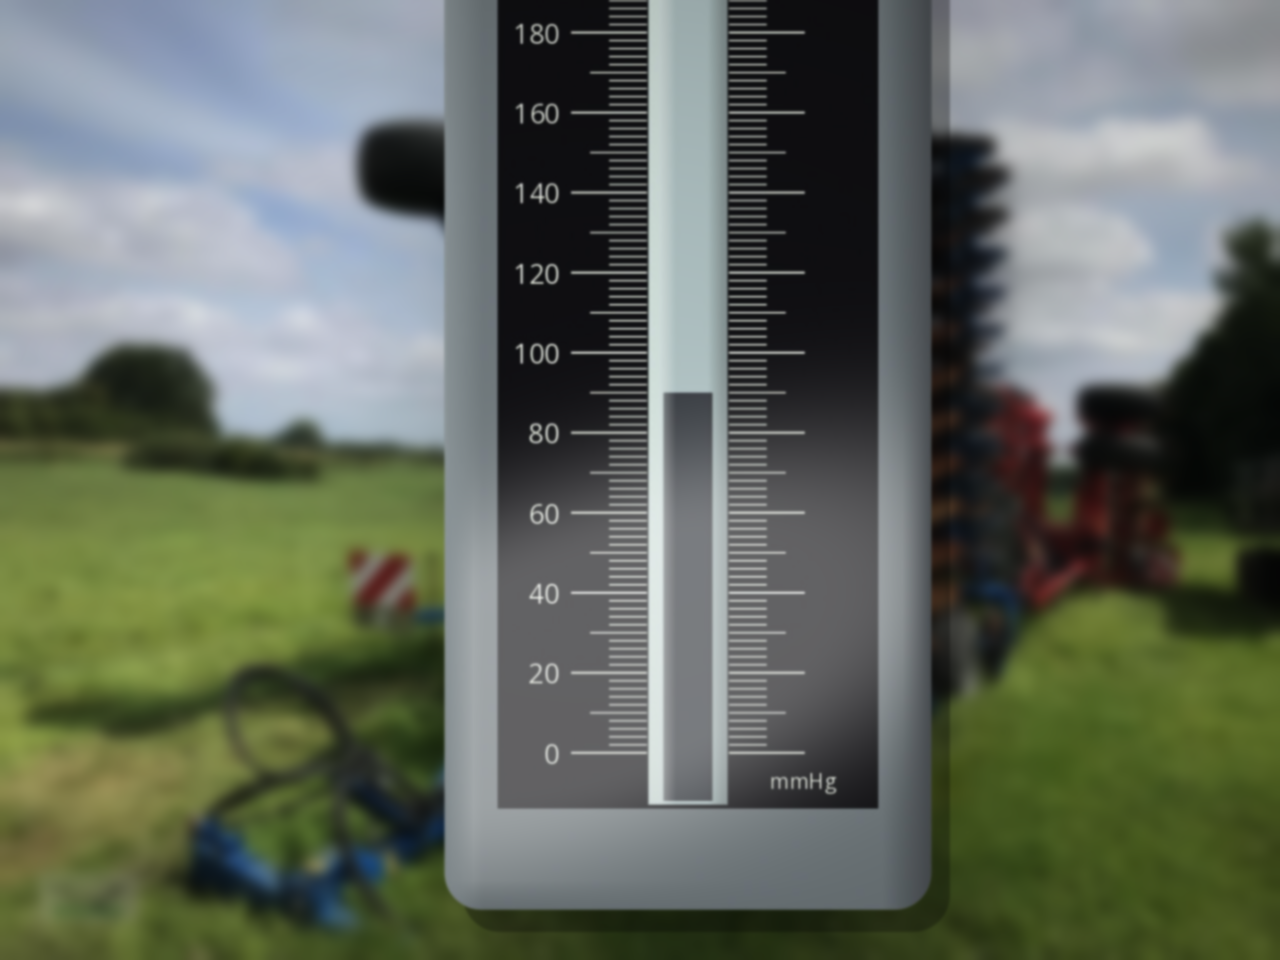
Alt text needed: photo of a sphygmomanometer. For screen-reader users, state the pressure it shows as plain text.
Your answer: 90 mmHg
